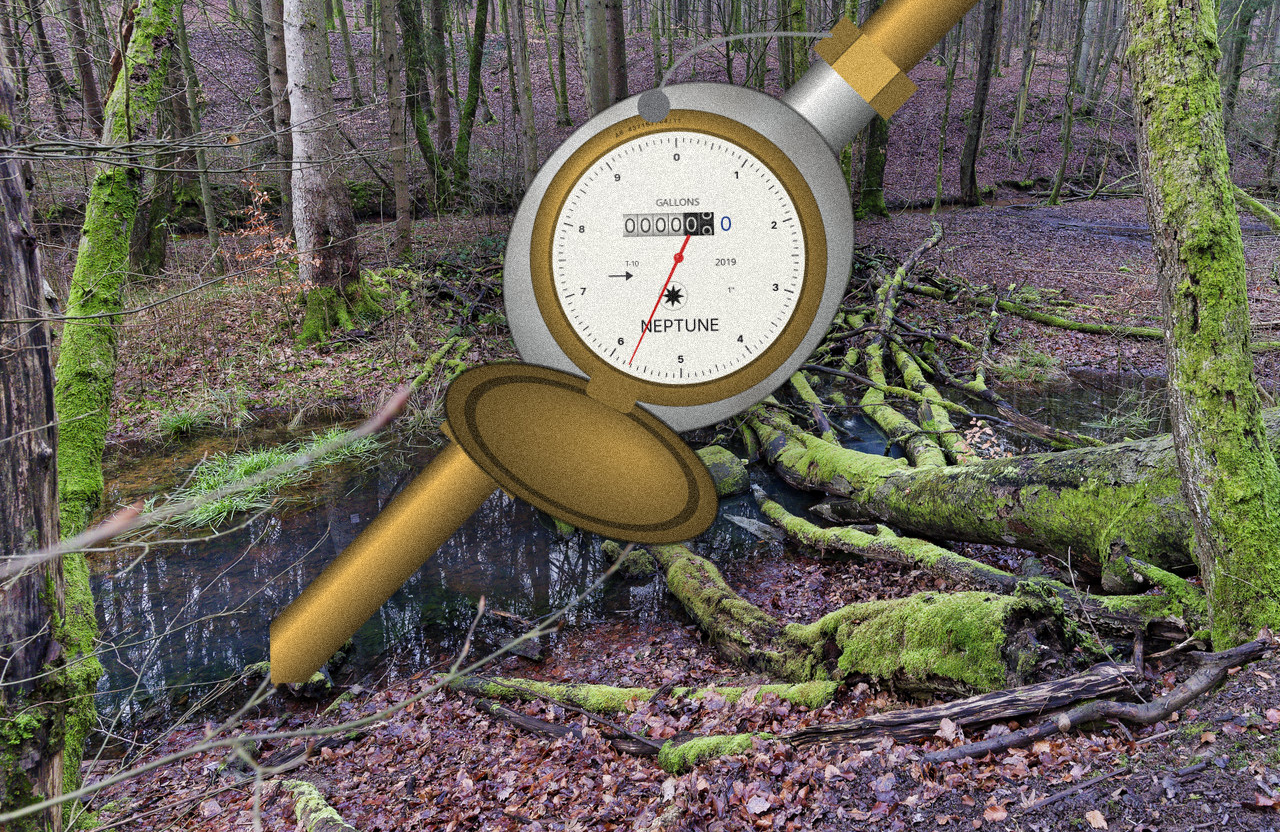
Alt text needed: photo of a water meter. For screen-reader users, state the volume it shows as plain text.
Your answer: 85.7 gal
